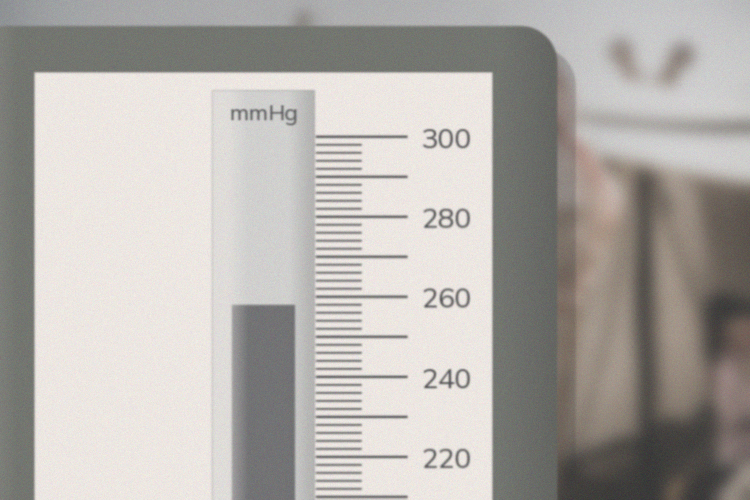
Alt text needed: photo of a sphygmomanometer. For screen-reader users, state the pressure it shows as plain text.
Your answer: 258 mmHg
